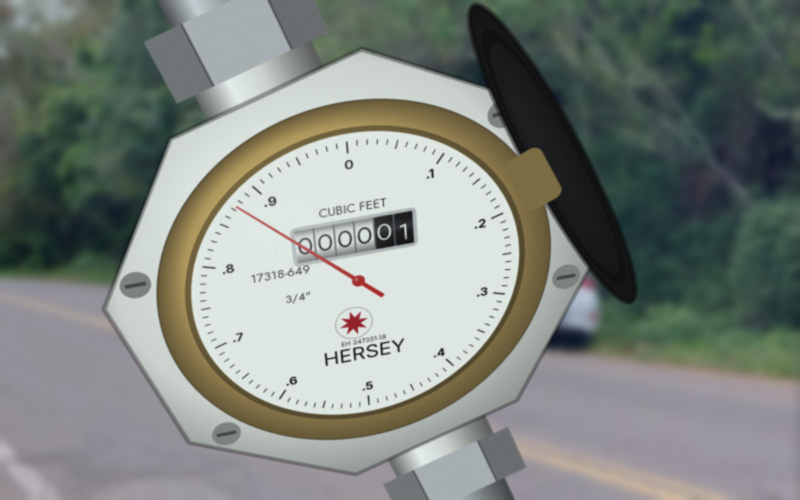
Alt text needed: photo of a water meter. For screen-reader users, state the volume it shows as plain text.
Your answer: 0.87 ft³
